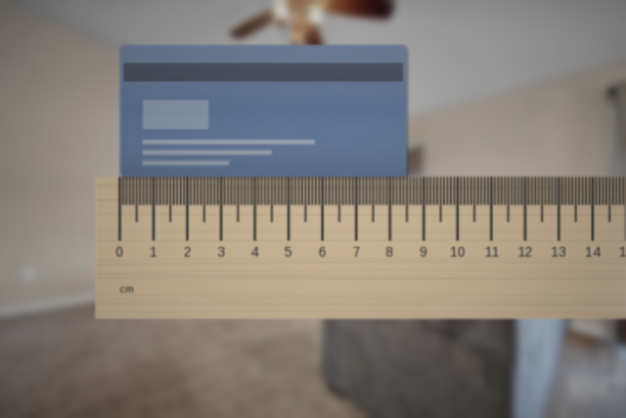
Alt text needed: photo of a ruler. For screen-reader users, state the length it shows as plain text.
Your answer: 8.5 cm
